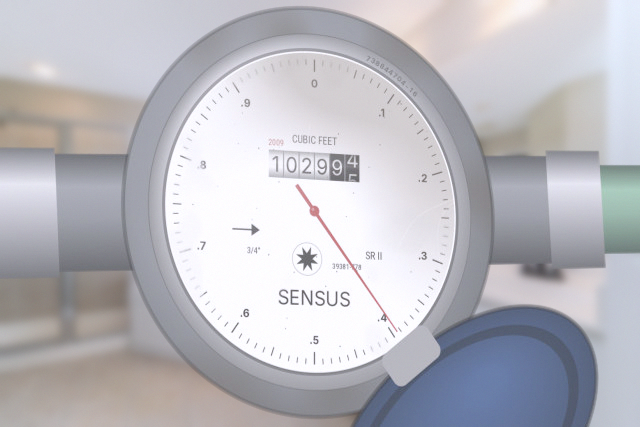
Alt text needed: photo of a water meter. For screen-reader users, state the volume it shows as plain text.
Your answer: 102994.39 ft³
